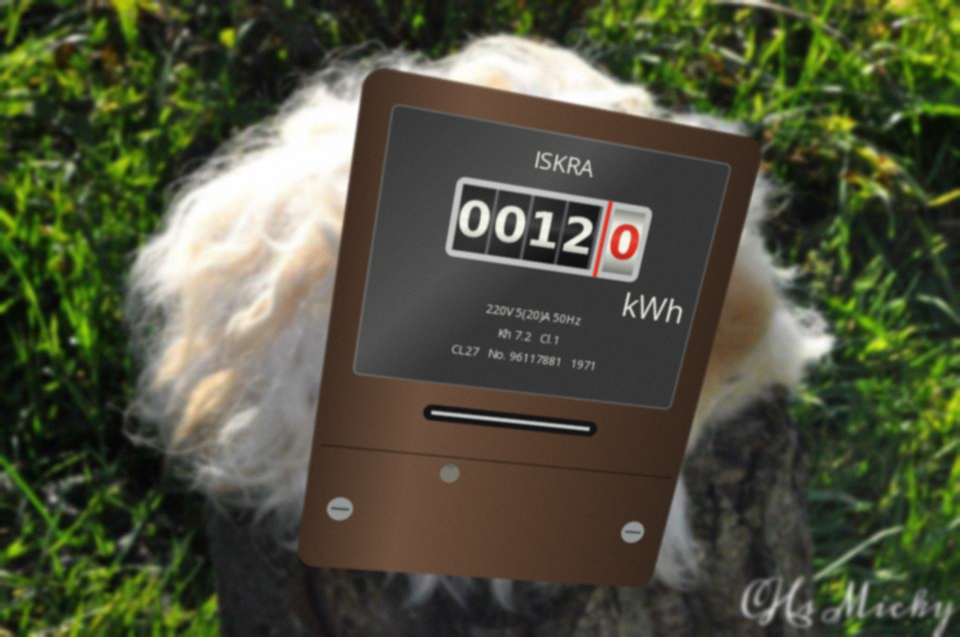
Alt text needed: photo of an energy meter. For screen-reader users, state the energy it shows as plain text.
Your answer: 12.0 kWh
